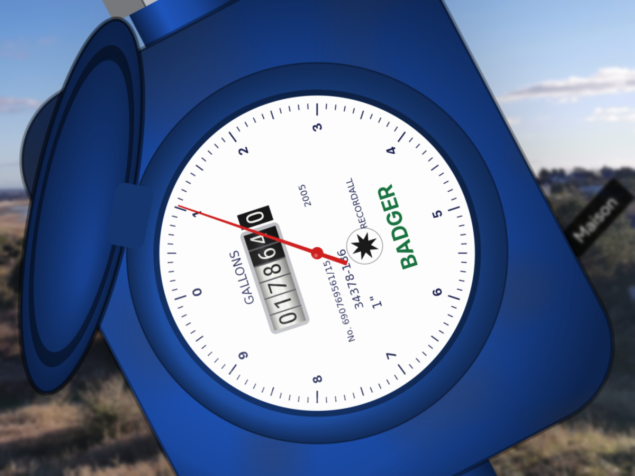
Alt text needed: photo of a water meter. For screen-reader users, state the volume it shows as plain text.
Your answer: 178641.0 gal
